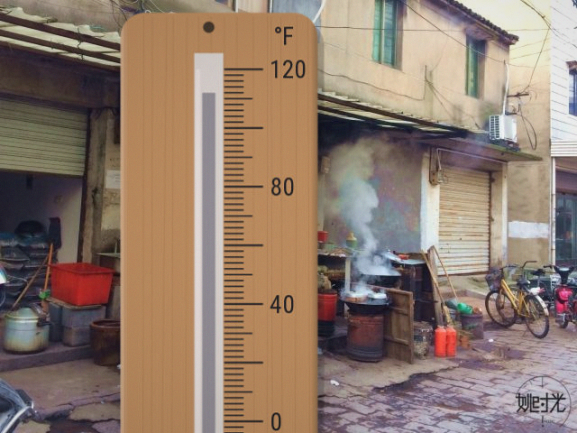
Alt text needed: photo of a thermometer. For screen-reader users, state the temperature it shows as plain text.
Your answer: 112 °F
